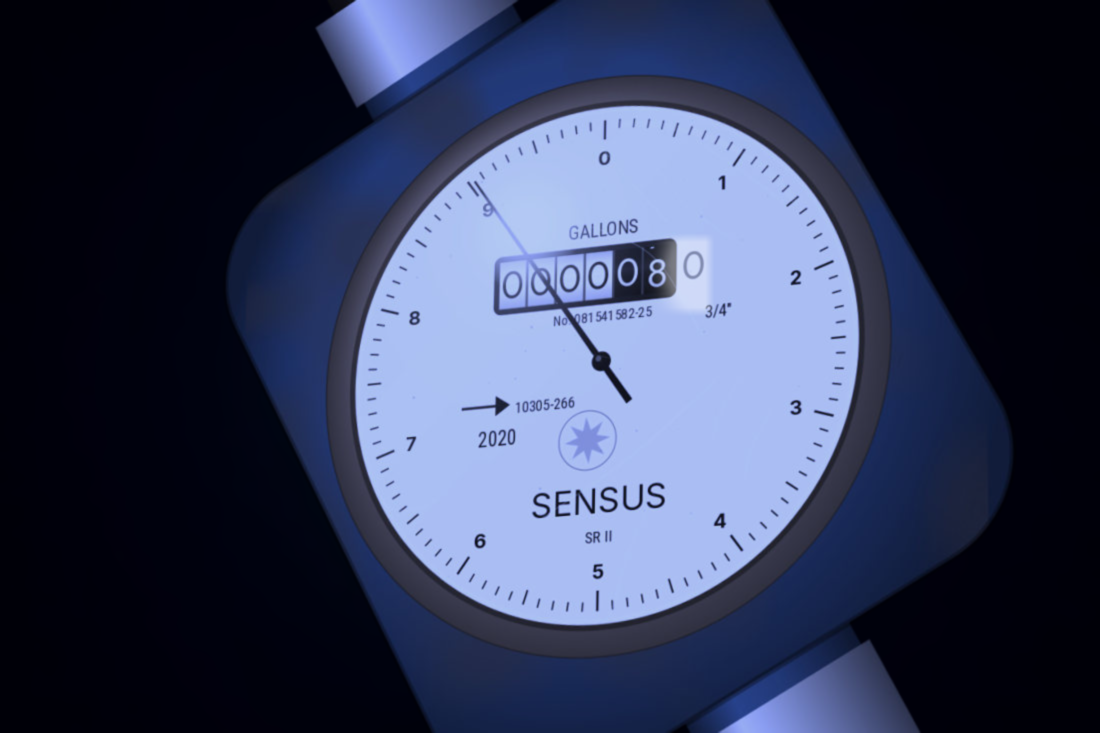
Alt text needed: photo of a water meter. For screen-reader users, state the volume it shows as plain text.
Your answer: 79.0 gal
